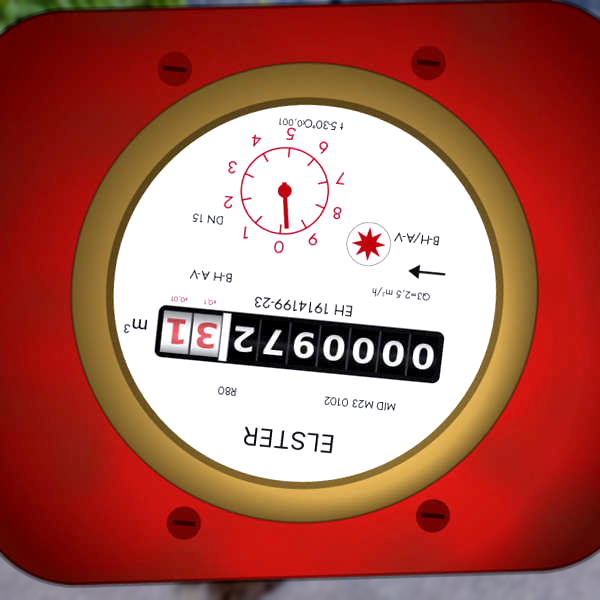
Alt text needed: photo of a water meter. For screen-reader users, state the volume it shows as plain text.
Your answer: 972.309 m³
